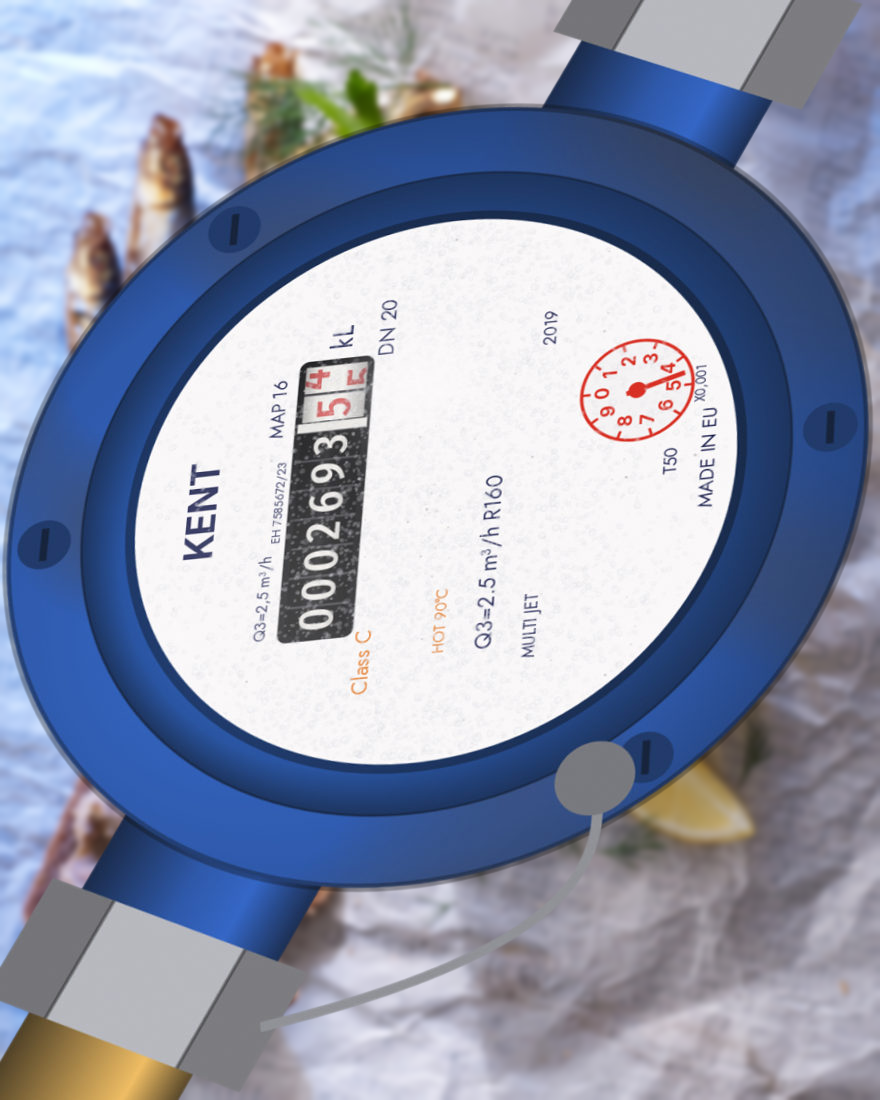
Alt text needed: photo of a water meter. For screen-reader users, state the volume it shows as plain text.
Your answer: 2693.544 kL
